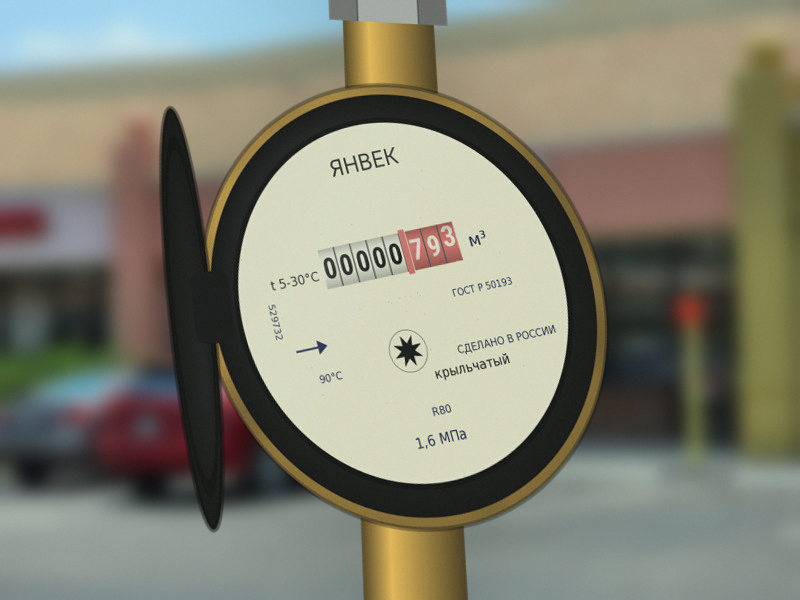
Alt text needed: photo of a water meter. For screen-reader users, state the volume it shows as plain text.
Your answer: 0.793 m³
